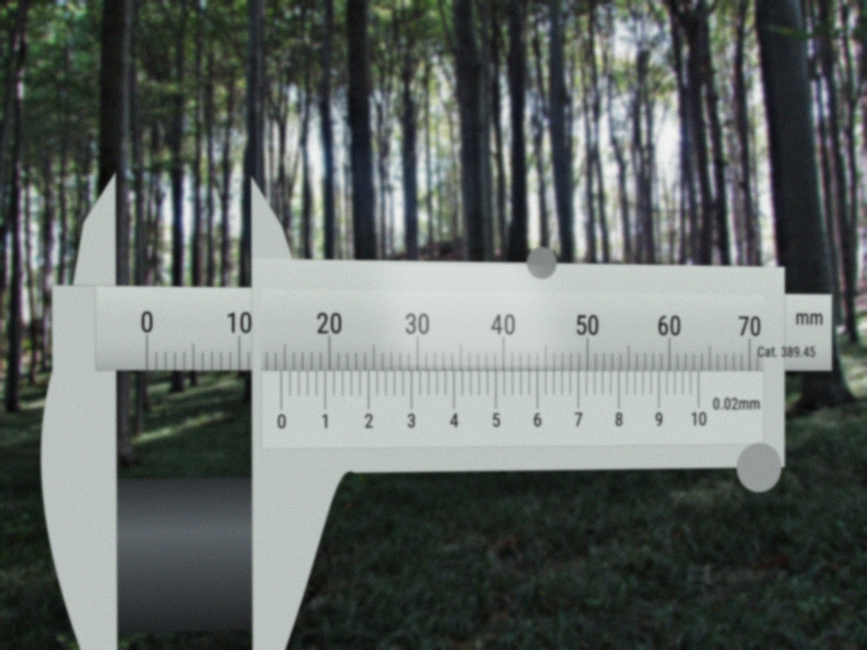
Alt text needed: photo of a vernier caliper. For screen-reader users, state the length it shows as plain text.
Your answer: 14.6 mm
